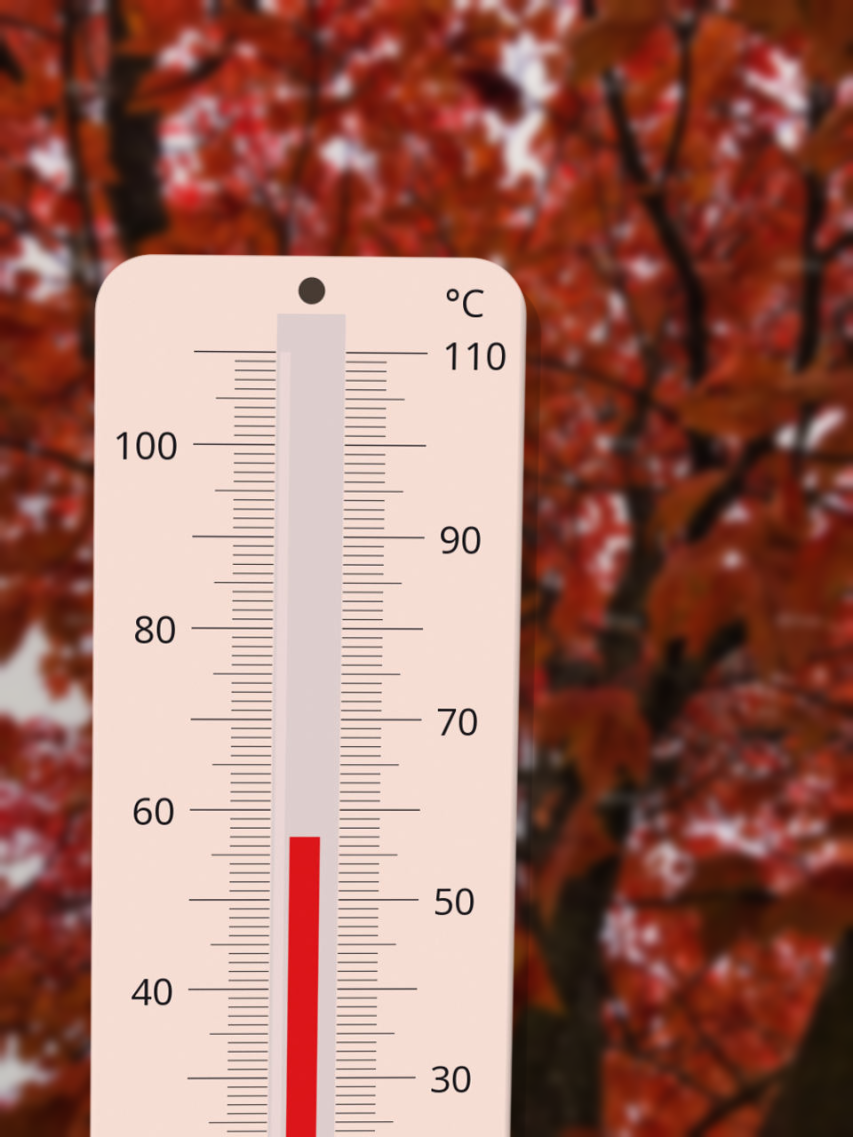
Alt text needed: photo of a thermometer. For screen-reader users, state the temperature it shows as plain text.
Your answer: 57 °C
